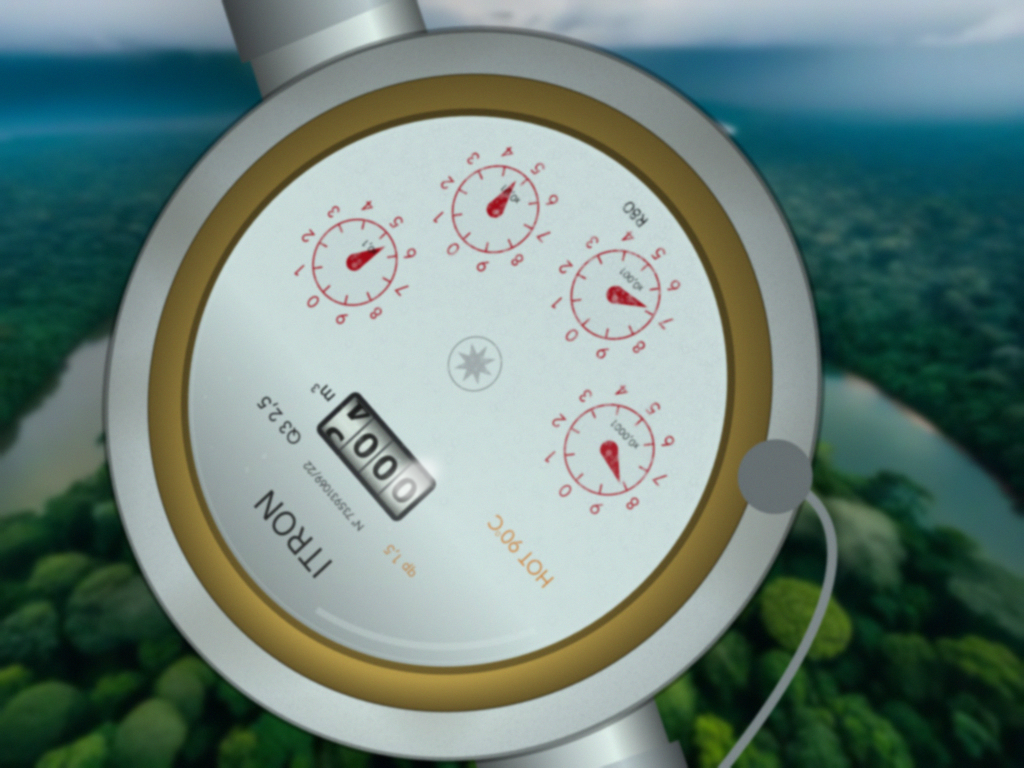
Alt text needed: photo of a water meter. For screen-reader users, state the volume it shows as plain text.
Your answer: 3.5468 m³
